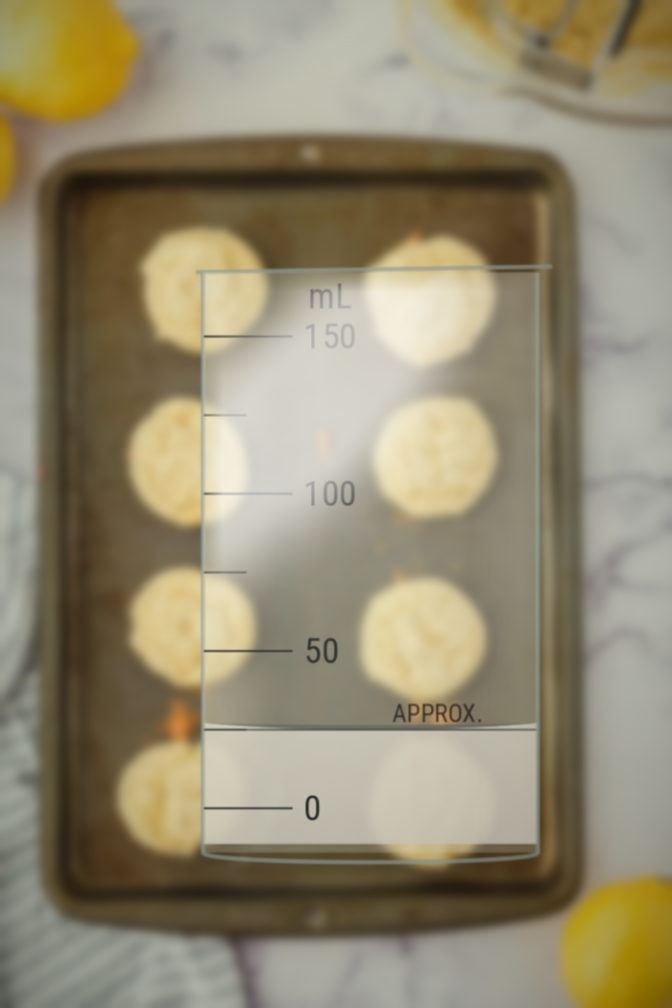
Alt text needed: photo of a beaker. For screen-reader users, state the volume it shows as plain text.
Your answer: 25 mL
